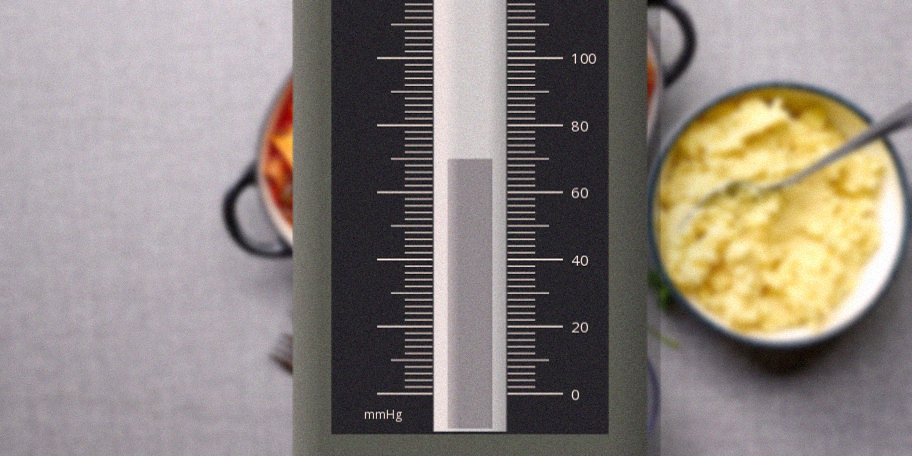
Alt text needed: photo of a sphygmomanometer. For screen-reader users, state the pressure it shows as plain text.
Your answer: 70 mmHg
